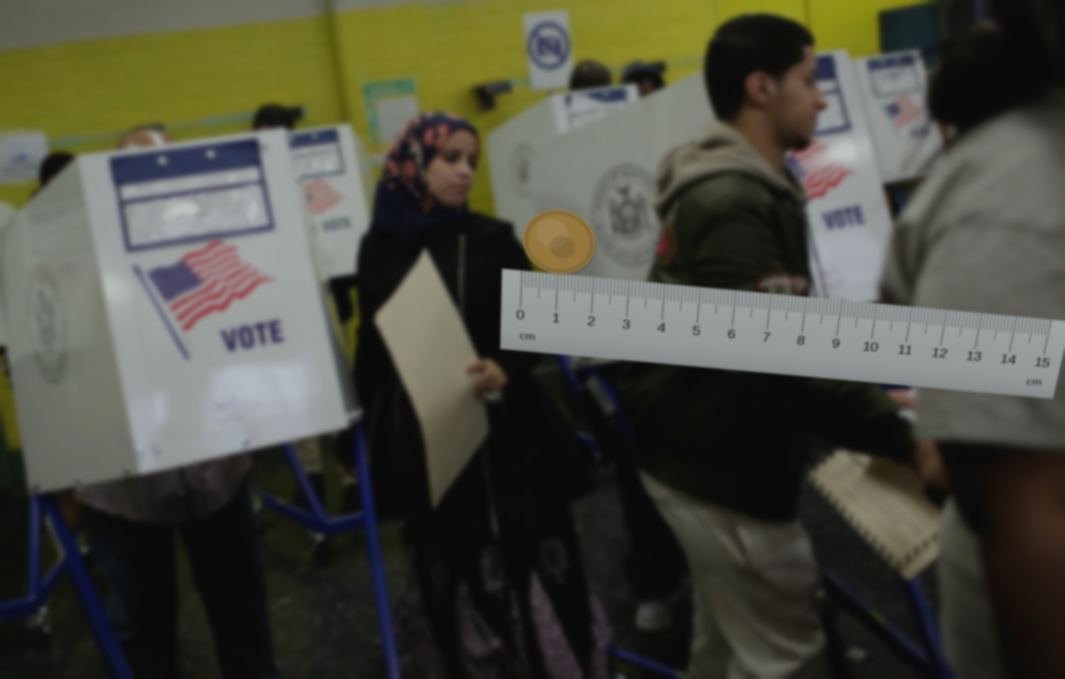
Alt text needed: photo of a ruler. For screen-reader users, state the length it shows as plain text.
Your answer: 2 cm
